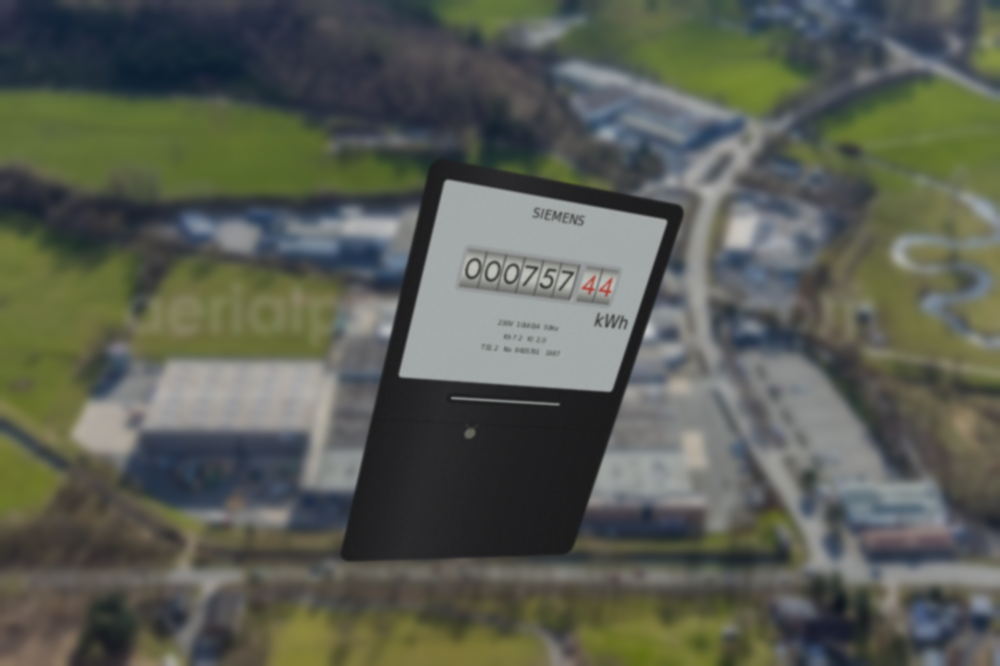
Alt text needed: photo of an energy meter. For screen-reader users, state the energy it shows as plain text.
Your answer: 757.44 kWh
